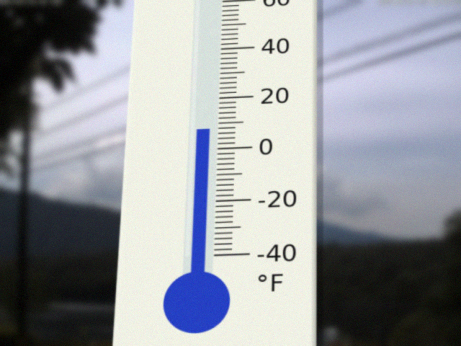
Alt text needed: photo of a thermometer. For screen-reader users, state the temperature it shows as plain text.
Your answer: 8 °F
